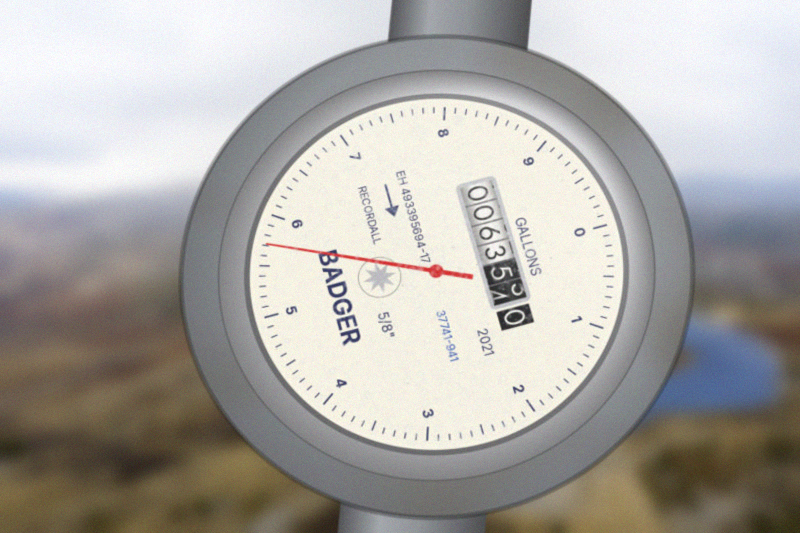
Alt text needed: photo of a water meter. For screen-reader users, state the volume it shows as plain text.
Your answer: 63535.7 gal
